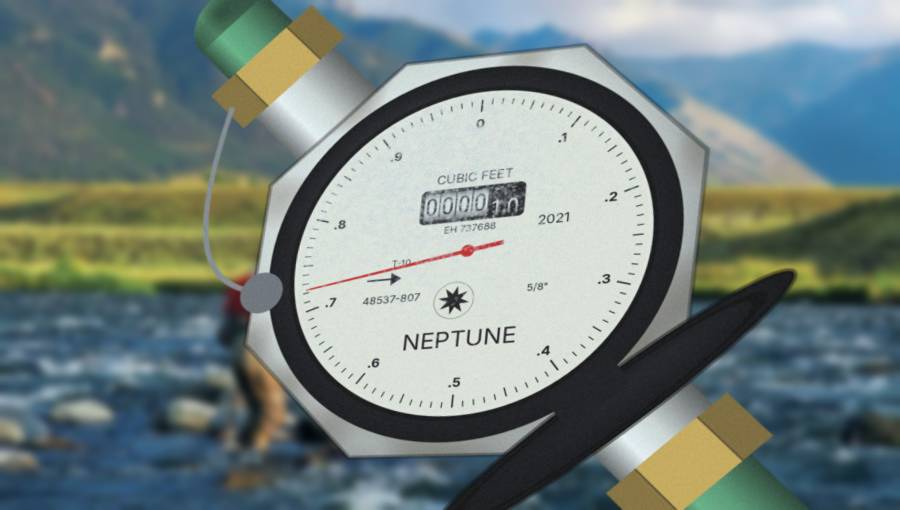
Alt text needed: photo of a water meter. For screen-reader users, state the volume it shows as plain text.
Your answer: 9.72 ft³
